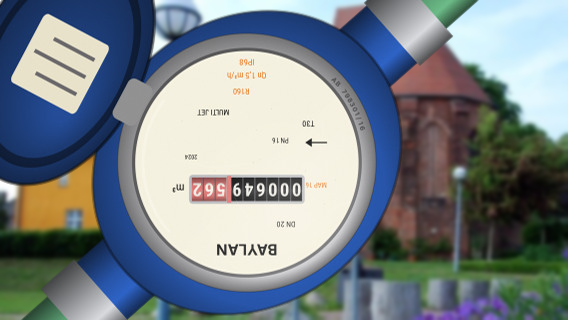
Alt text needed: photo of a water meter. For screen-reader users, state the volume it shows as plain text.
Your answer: 649.562 m³
